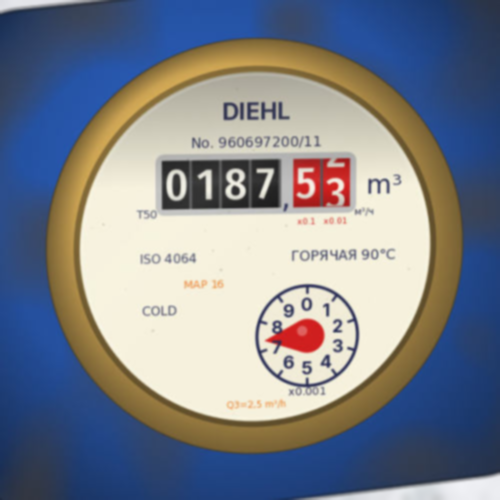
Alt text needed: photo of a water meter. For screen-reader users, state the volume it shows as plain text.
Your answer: 187.527 m³
